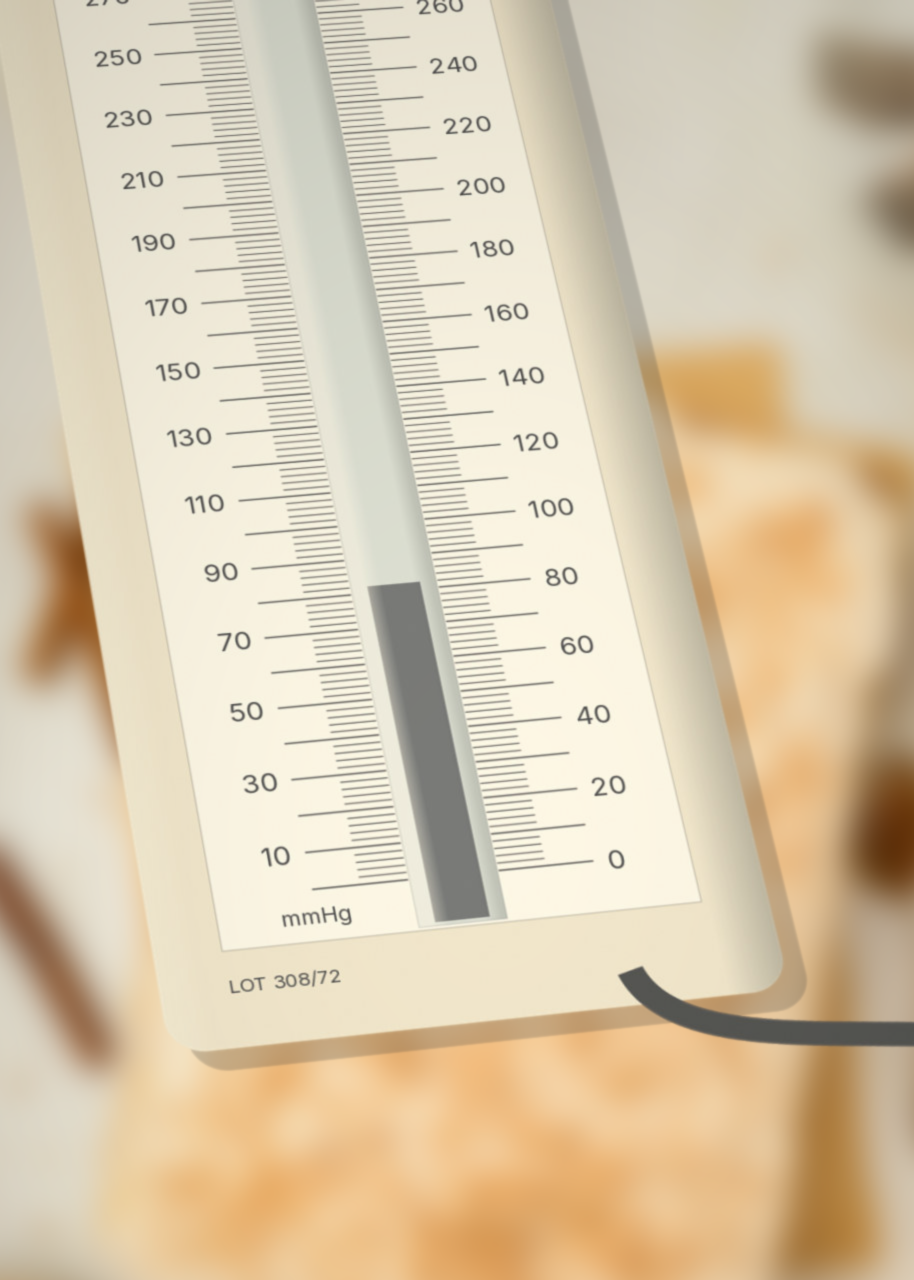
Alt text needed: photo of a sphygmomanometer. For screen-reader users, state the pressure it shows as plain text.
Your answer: 82 mmHg
